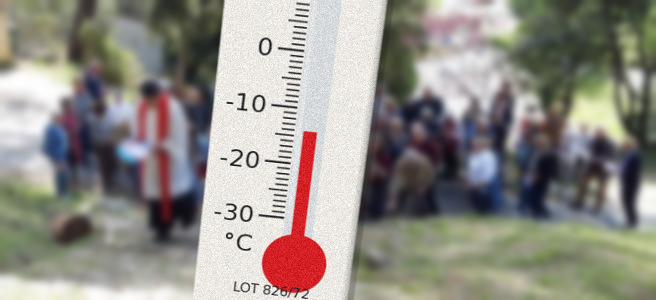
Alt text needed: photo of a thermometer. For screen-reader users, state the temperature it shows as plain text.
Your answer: -14 °C
